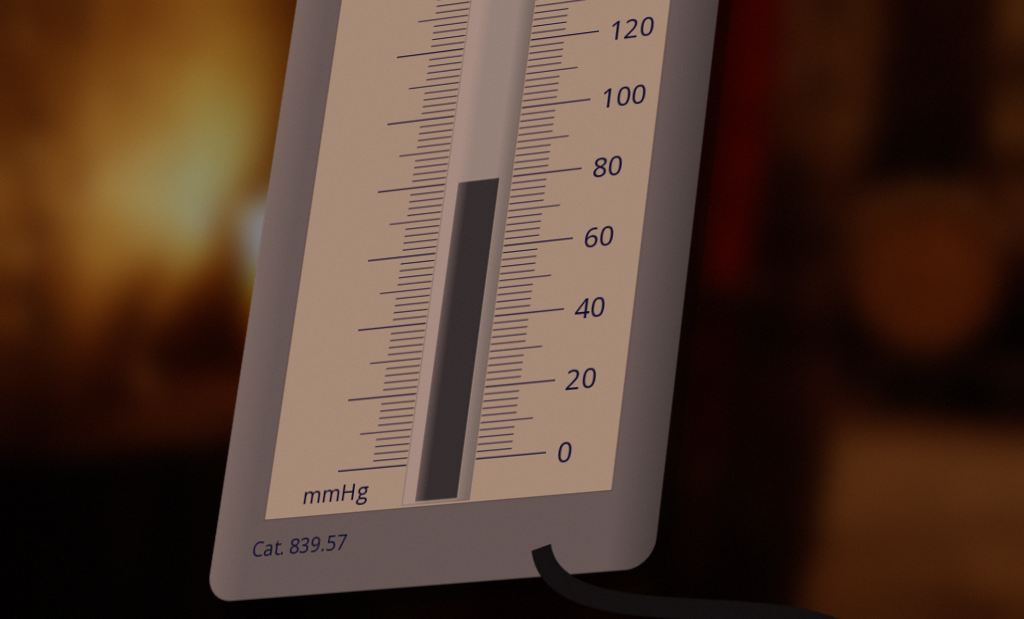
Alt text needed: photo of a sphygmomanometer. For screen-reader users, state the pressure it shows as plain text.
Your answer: 80 mmHg
